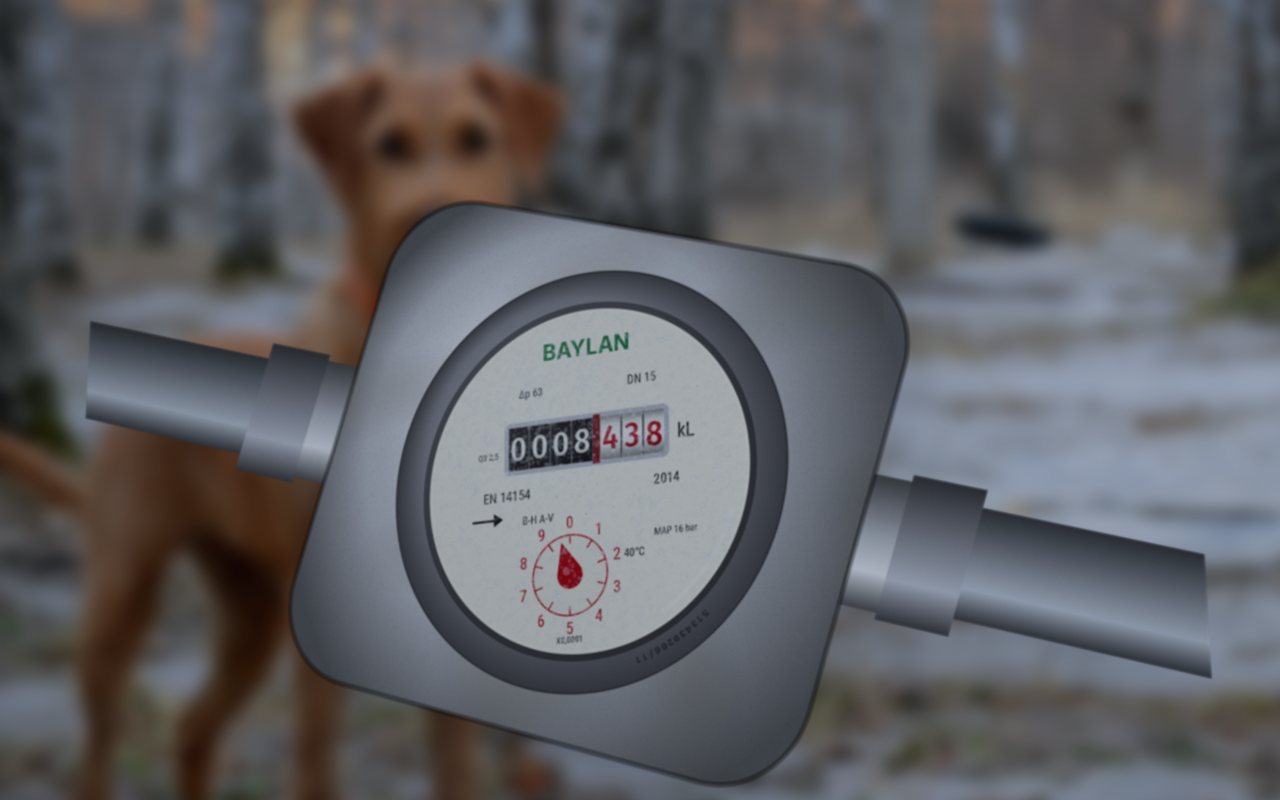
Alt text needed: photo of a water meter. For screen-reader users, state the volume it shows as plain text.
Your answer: 8.4379 kL
